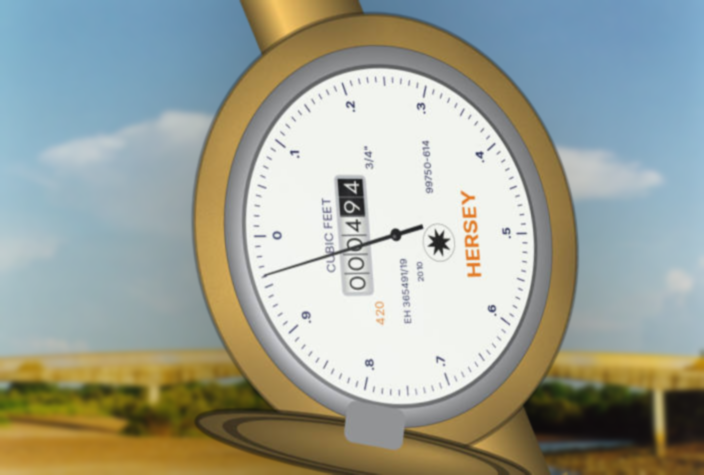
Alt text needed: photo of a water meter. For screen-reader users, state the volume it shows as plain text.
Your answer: 493.96 ft³
